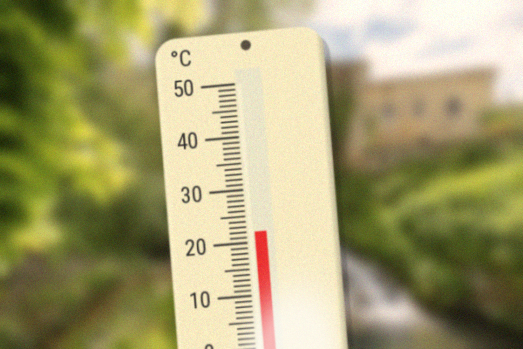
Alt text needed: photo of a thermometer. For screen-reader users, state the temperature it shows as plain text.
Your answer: 22 °C
